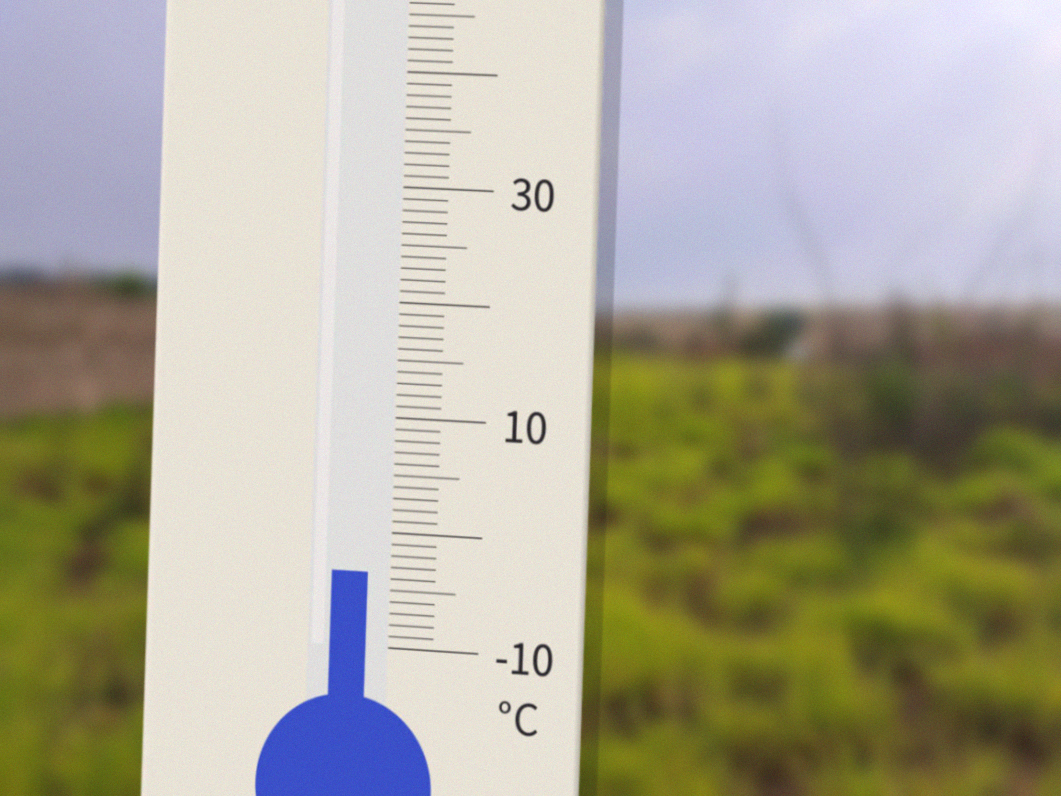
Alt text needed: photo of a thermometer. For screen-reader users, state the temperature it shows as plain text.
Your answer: -3.5 °C
